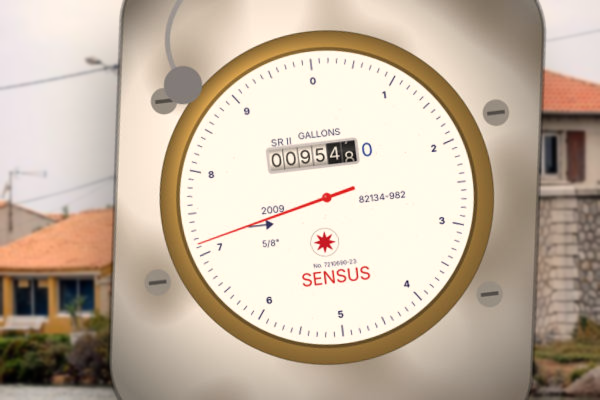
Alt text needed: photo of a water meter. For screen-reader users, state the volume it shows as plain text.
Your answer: 95477.1 gal
